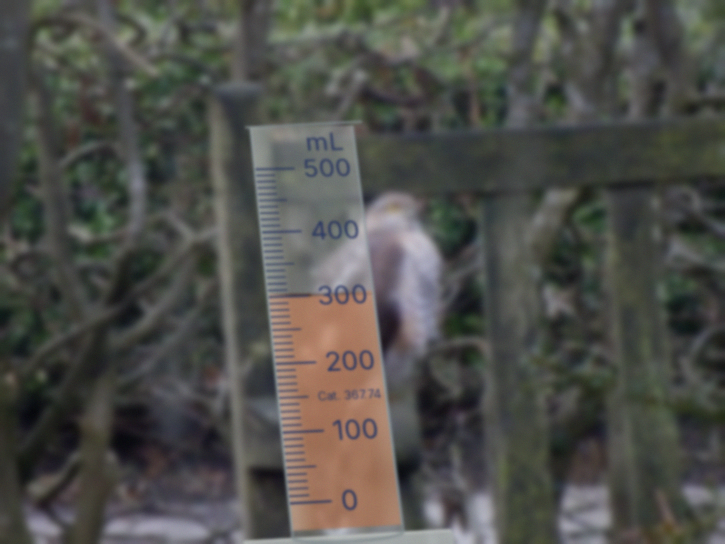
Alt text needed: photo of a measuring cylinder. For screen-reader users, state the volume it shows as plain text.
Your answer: 300 mL
